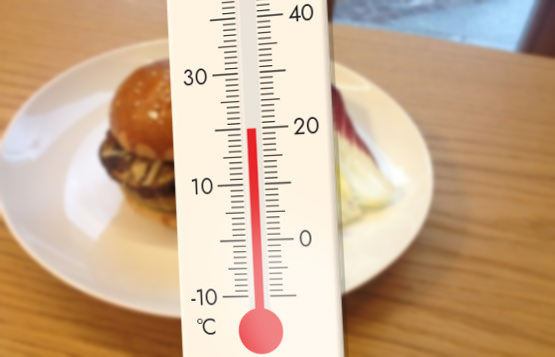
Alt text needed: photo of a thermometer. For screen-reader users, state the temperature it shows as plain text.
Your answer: 20 °C
